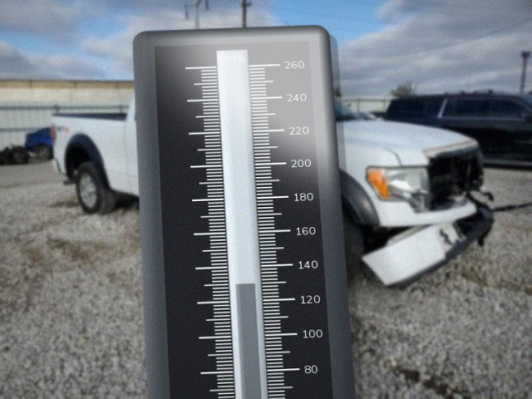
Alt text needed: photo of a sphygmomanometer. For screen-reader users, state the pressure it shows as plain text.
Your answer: 130 mmHg
